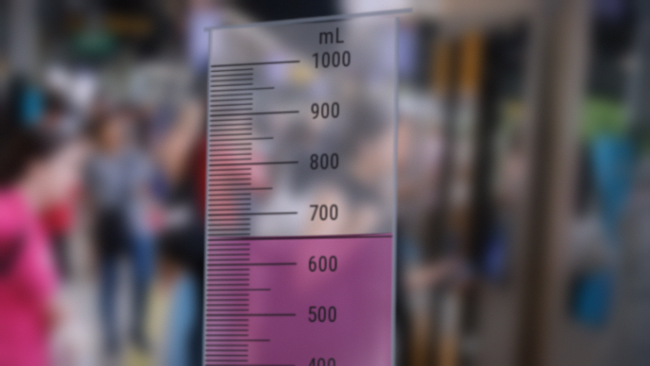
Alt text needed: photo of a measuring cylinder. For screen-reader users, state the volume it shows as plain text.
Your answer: 650 mL
